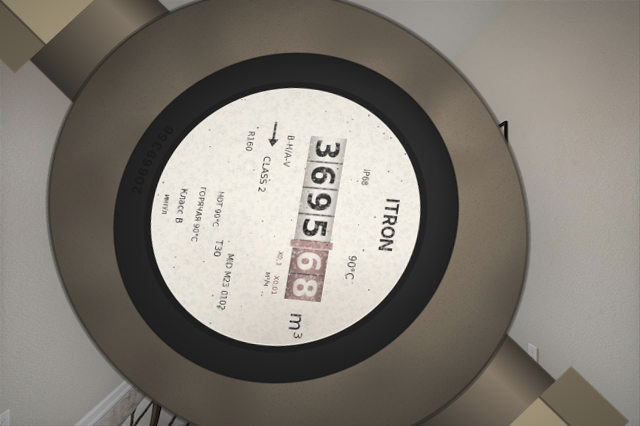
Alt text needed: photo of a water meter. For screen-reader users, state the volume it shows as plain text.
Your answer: 3695.68 m³
